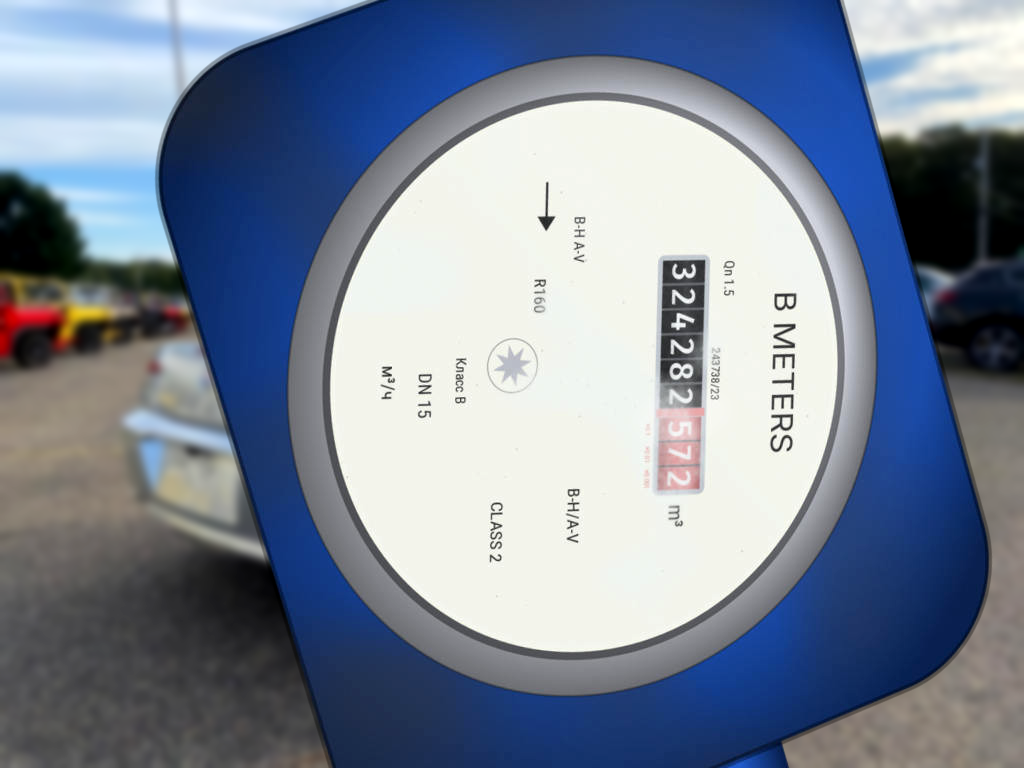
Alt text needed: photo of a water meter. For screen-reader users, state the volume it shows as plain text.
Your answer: 324282.572 m³
